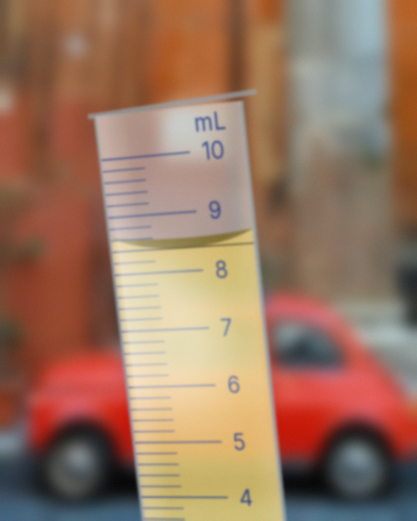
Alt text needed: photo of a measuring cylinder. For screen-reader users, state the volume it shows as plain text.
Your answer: 8.4 mL
